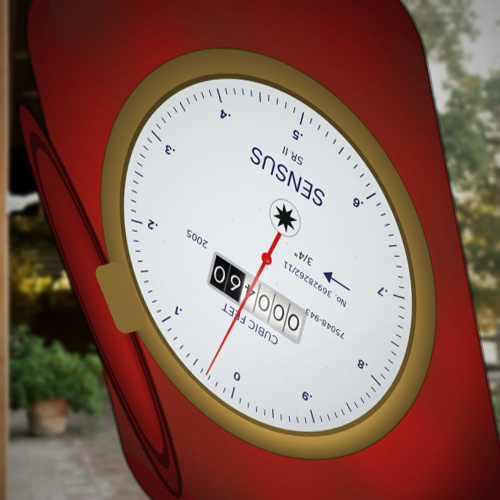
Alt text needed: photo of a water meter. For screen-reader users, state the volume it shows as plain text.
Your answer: 460.03 ft³
